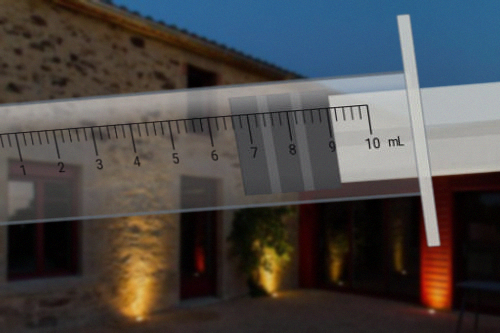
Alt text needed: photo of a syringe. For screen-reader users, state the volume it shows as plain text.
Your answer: 6.6 mL
